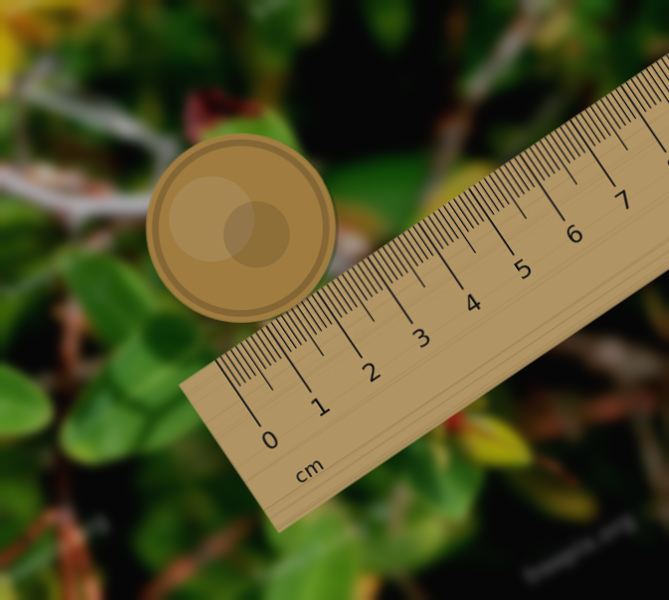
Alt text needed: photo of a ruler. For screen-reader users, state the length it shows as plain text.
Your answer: 3.1 cm
